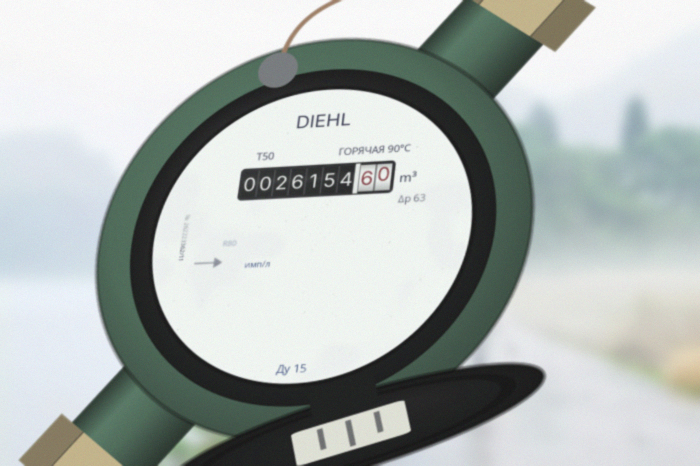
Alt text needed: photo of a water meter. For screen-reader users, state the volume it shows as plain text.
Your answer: 26154.60 m³
